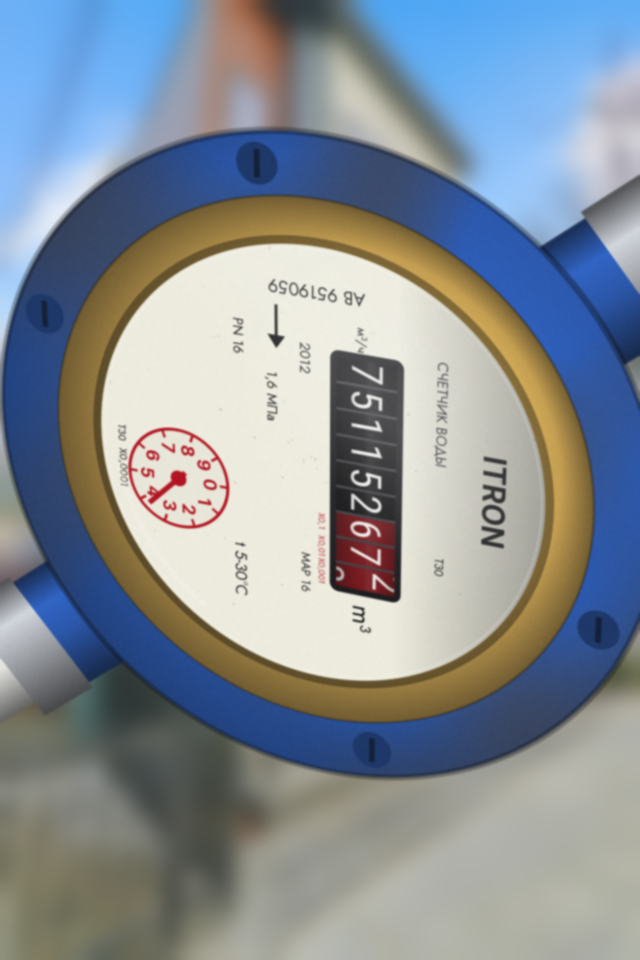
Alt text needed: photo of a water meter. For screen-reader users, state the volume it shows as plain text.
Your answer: 751152.6723 m³
